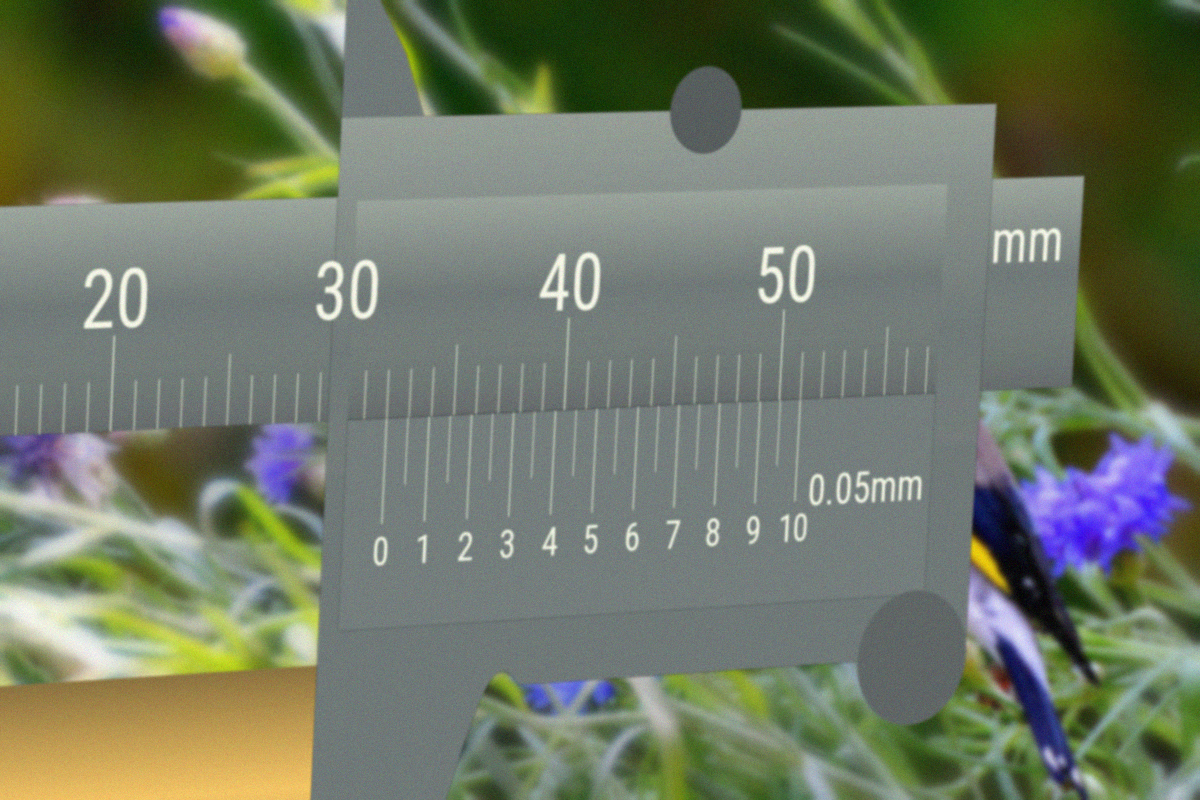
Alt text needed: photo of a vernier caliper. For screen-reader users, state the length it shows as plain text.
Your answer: 32.0 mm
